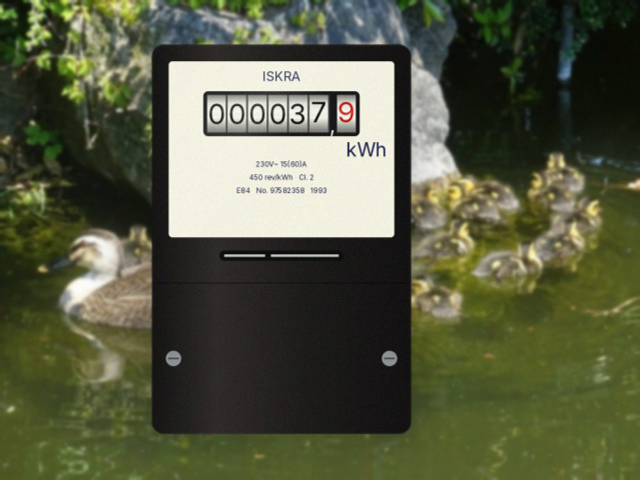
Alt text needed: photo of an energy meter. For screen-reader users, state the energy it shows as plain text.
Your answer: 37.9 kWh
